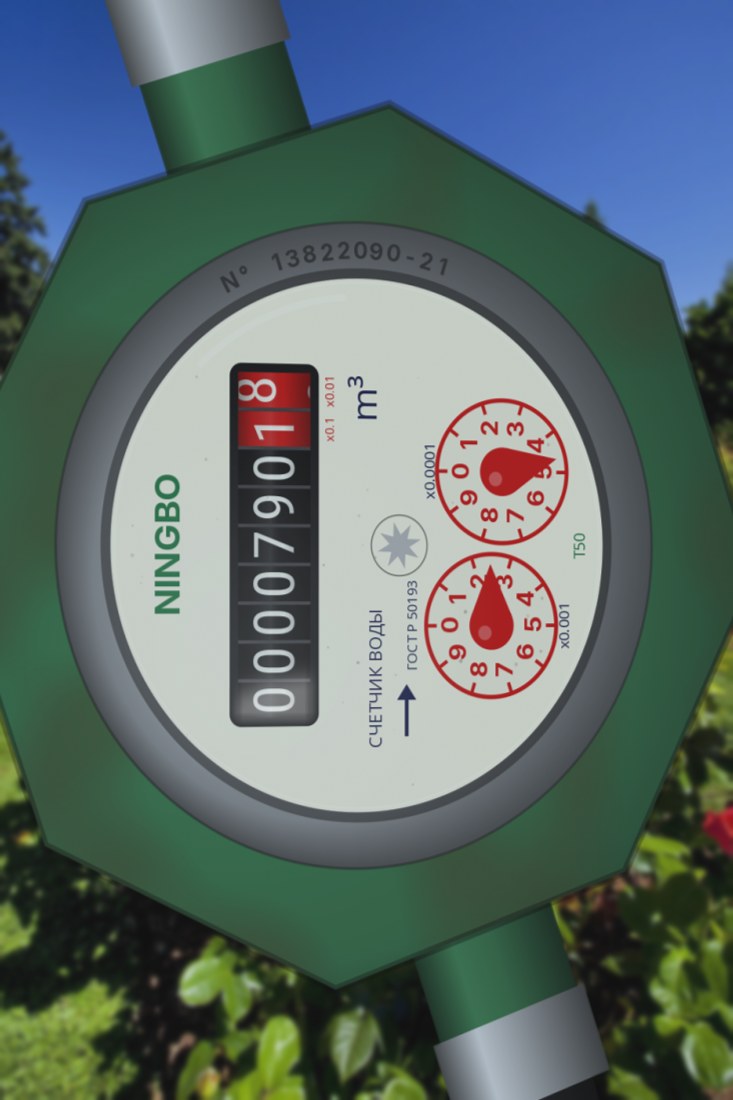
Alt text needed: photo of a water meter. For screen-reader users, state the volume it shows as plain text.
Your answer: 790.1824 m³
